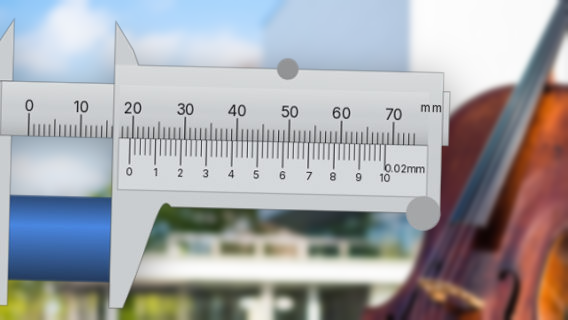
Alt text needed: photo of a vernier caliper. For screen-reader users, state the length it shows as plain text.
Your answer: 19.5 mm
